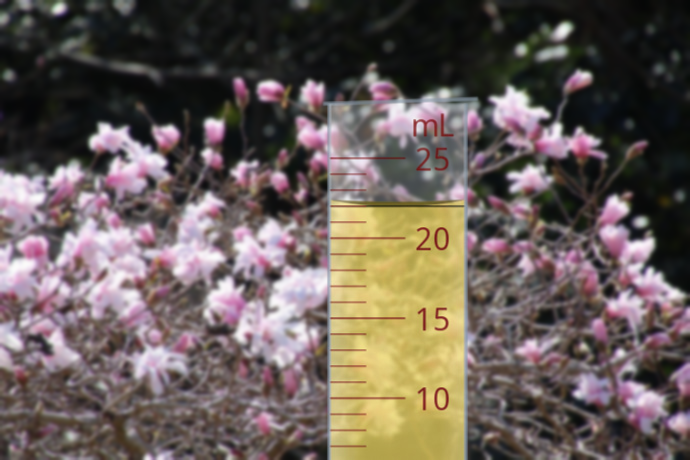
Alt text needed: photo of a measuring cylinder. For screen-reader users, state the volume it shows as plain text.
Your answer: 22 mL
